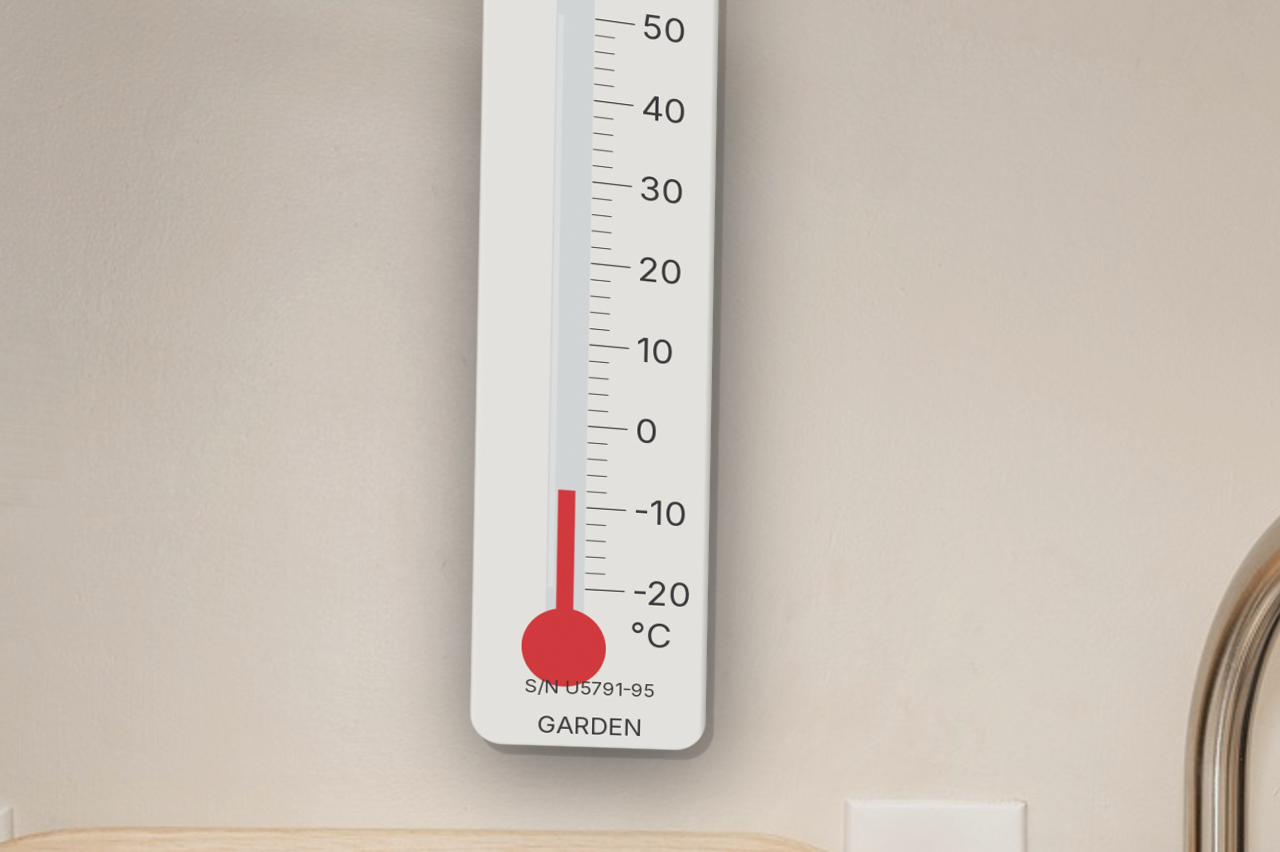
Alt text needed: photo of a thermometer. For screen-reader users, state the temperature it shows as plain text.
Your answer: -8 °C
